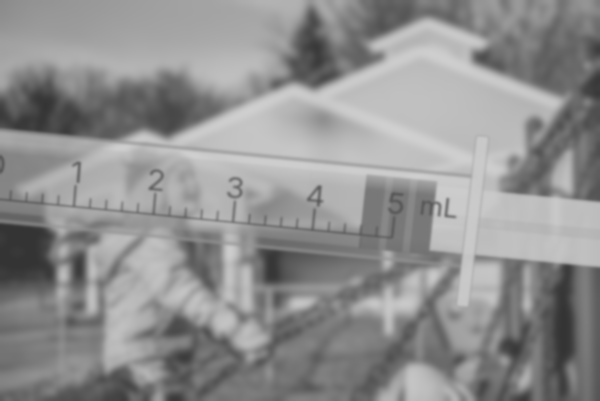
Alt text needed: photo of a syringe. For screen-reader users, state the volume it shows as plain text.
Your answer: 4.6 mL
